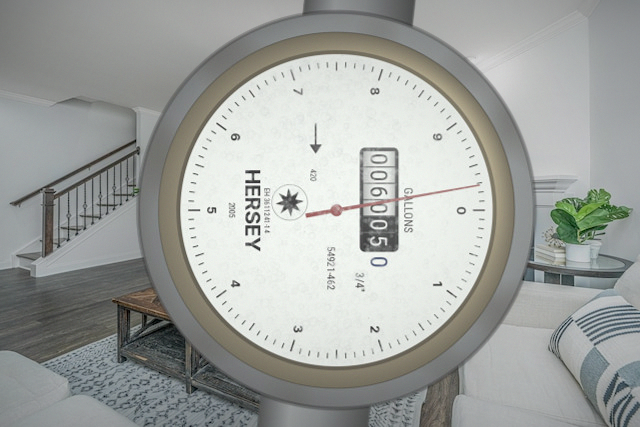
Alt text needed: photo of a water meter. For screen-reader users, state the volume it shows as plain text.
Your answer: 60049.7 gal
